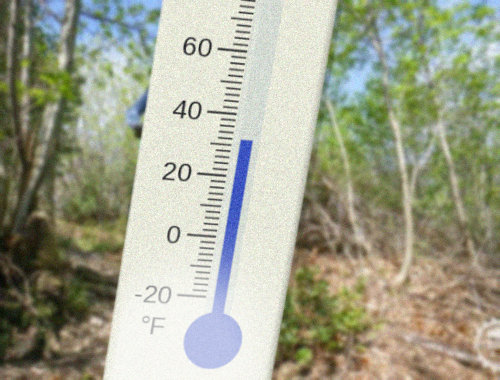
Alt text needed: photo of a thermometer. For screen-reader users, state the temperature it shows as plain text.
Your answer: 32 °F
